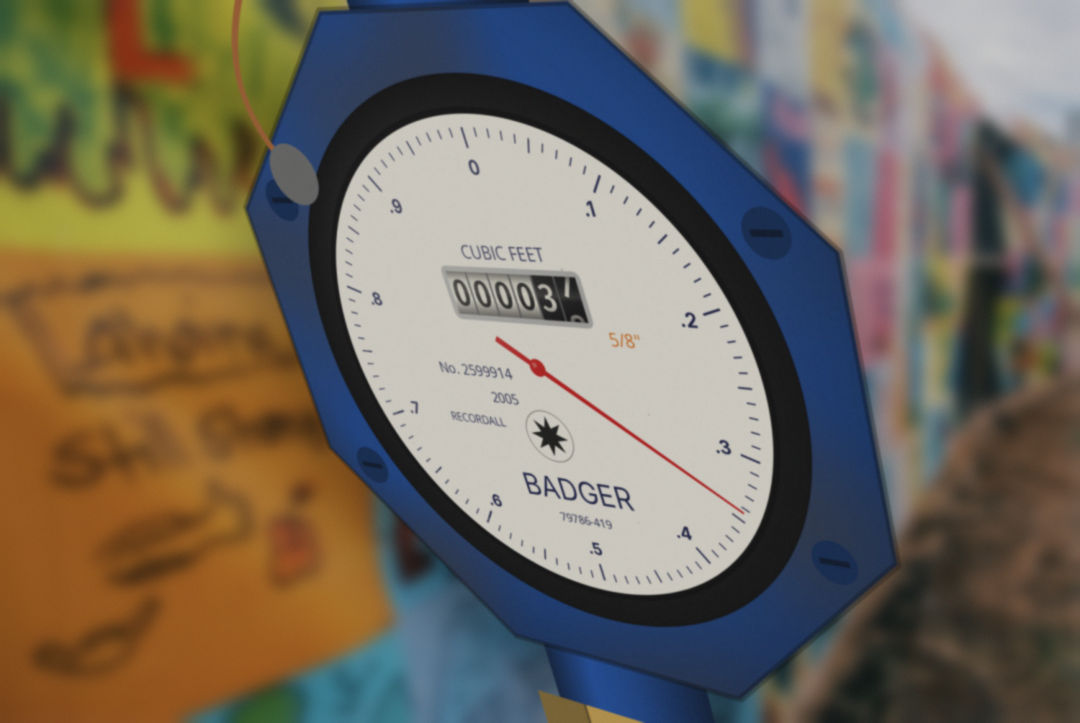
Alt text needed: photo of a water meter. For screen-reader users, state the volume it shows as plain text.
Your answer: 37.34 ft³
